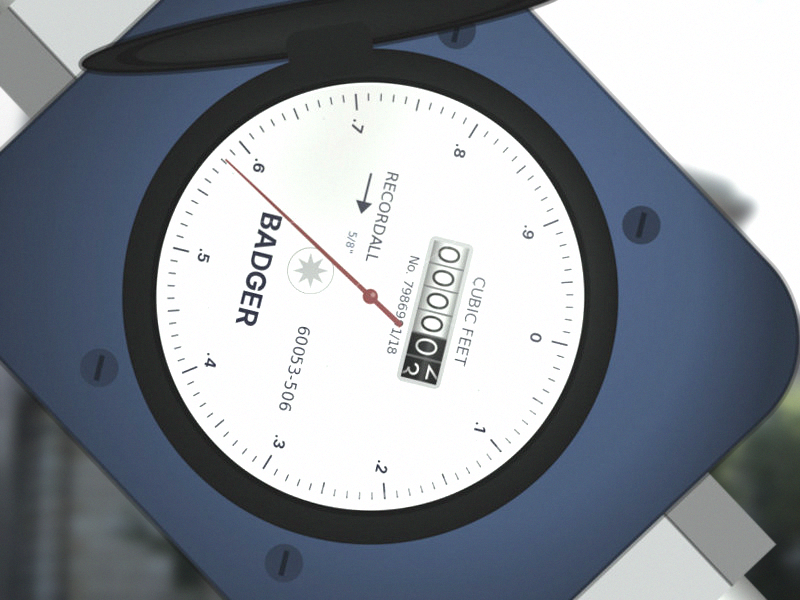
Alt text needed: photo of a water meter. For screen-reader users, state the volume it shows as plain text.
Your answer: 2.58 ft³
